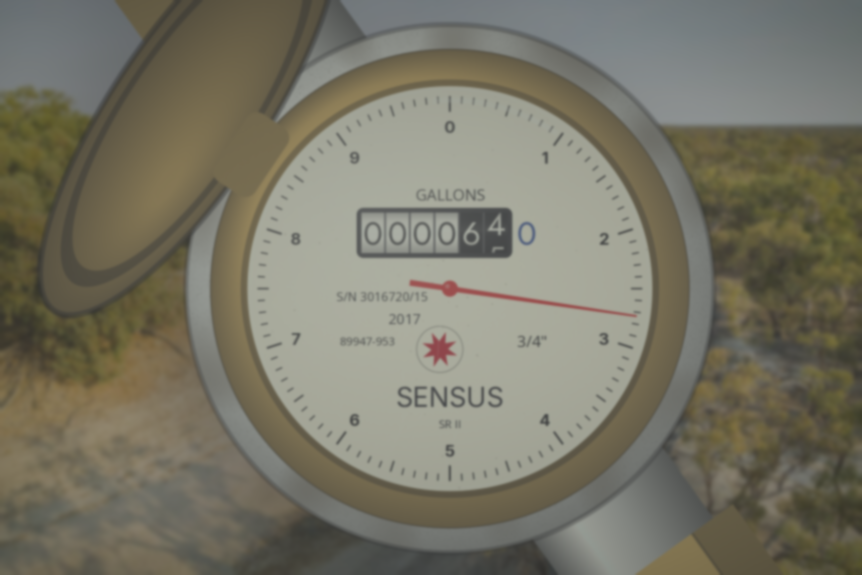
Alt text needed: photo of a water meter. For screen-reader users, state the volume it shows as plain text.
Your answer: 642.7 gal
